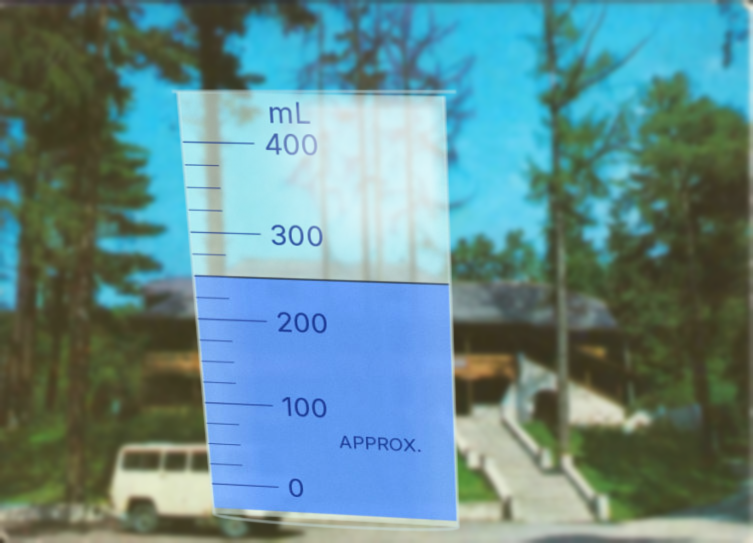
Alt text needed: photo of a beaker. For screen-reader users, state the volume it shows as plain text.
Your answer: 250 mL
